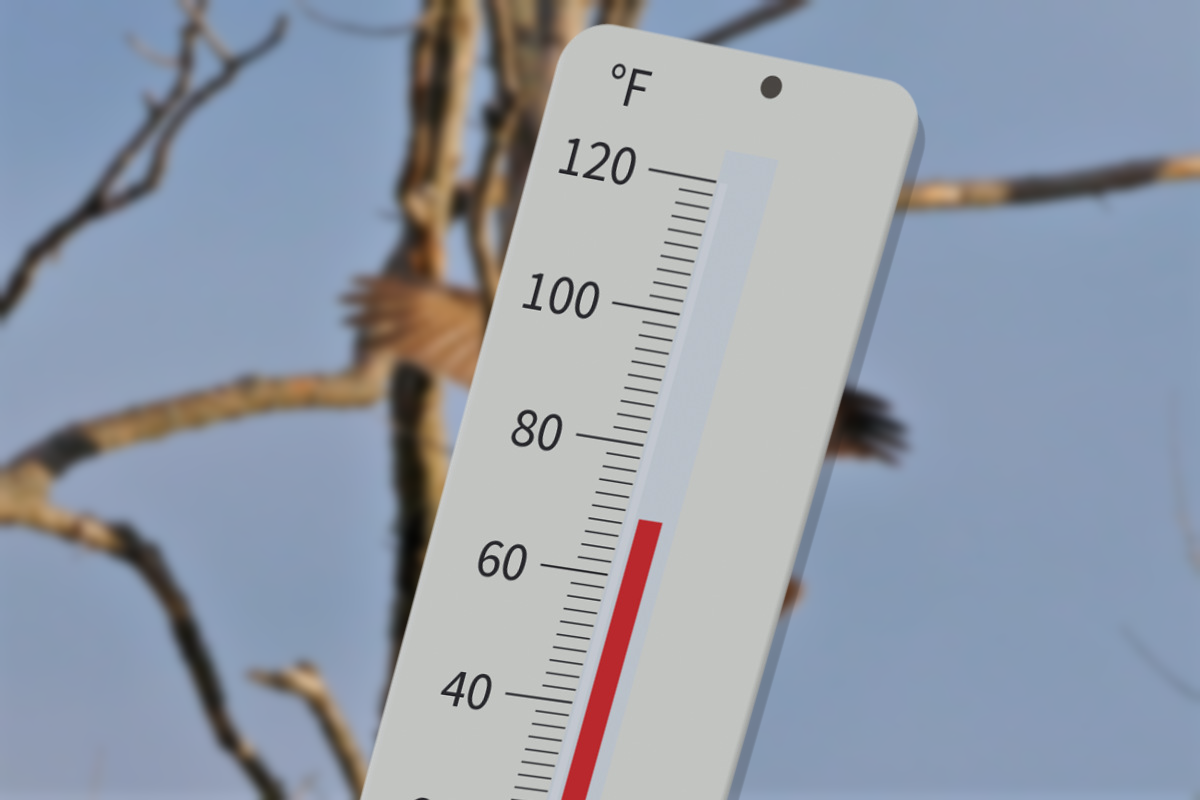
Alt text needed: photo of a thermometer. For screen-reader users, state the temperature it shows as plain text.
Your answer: 69 °F
